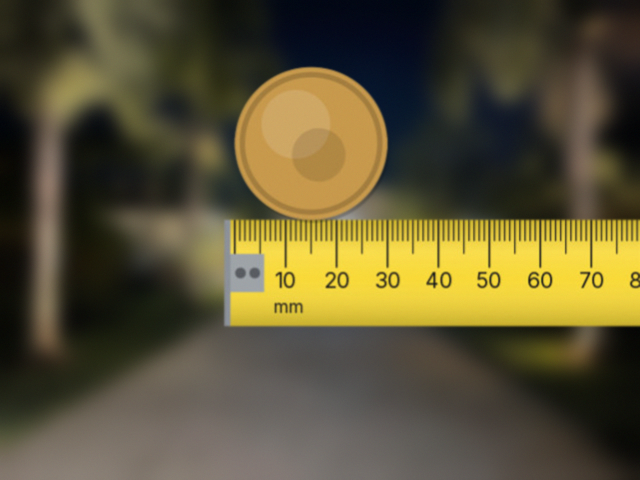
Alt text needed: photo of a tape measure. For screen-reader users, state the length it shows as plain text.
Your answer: 30 mm
